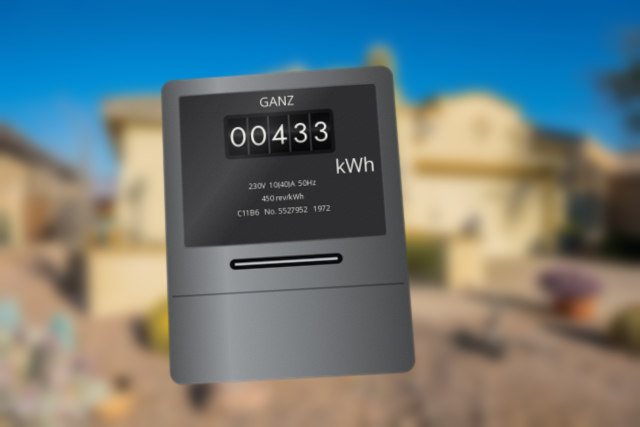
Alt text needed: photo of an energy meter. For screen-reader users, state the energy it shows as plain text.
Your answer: 433 kWh
